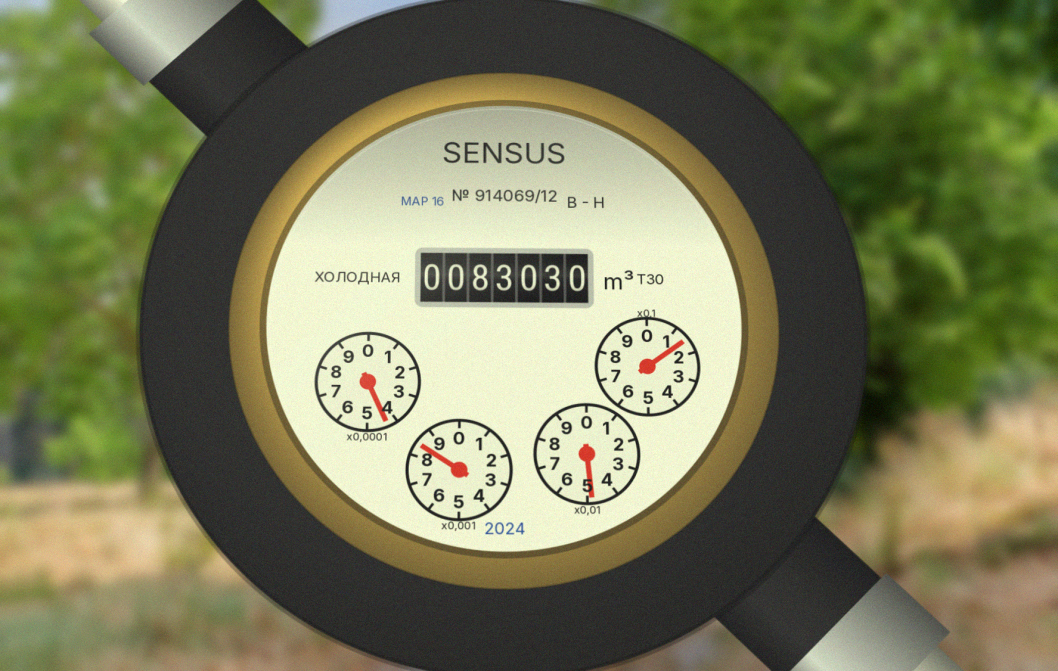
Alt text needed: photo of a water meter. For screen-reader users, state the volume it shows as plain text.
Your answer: 83030.1484 m³
